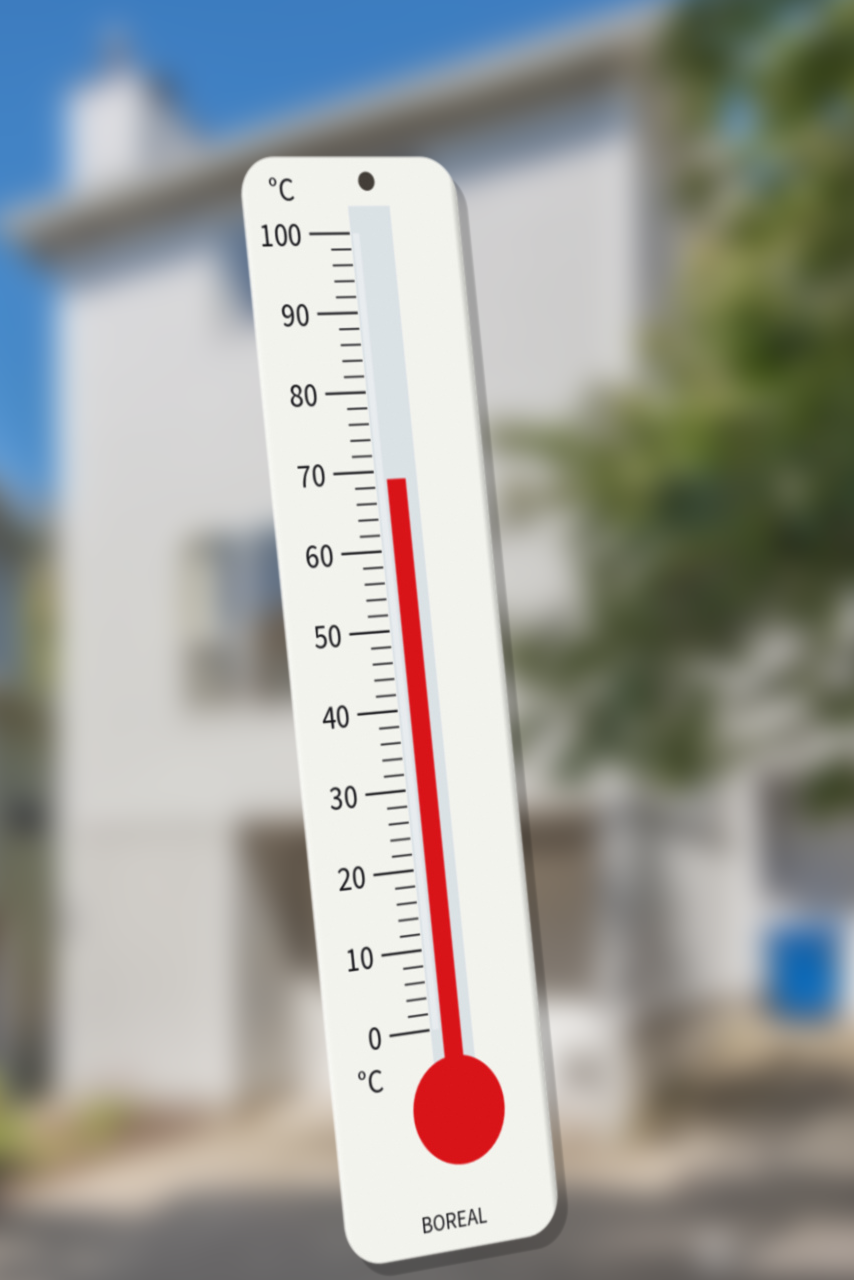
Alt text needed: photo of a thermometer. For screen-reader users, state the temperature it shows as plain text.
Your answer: 69 °C
